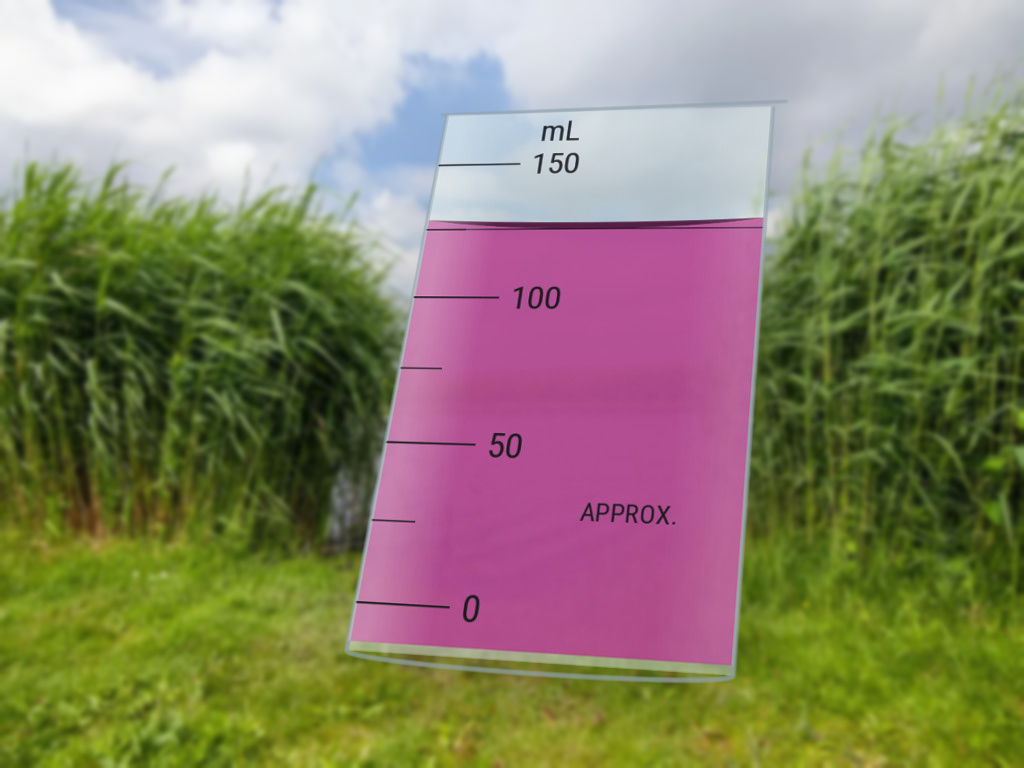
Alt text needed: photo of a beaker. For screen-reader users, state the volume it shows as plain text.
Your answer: 125 mL
